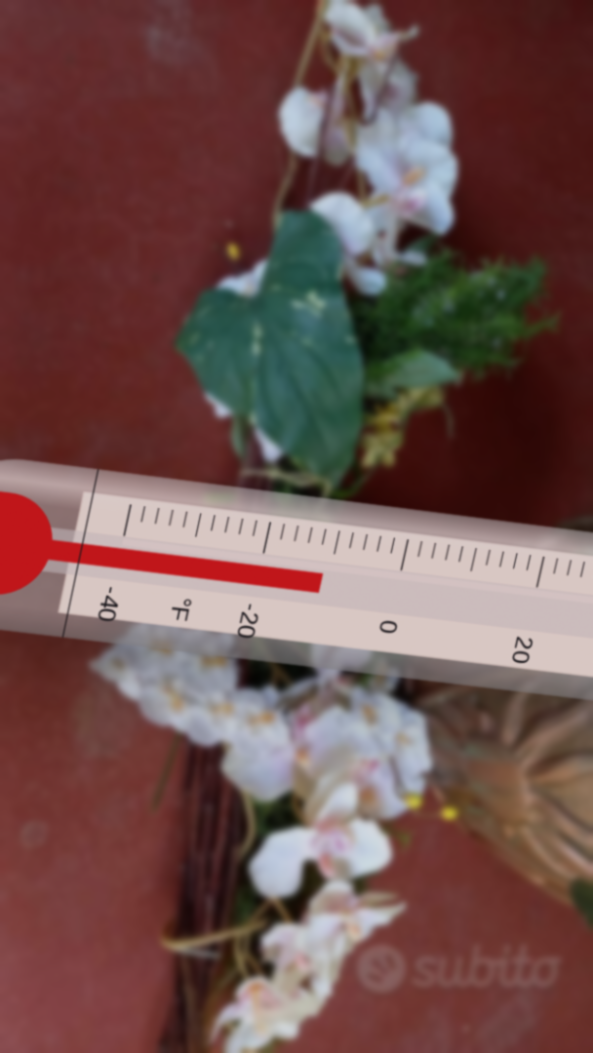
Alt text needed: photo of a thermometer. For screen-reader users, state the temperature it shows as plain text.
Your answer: -11 °F
